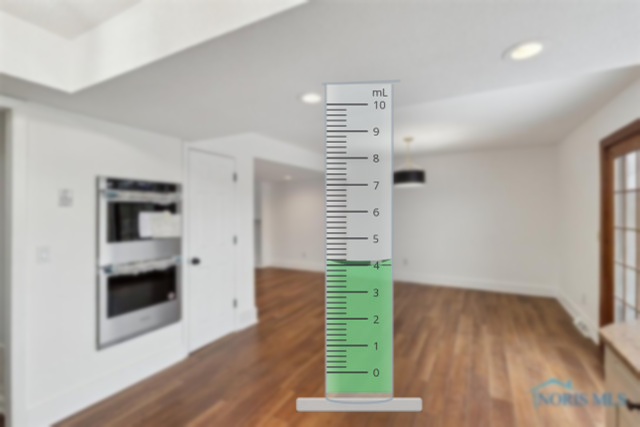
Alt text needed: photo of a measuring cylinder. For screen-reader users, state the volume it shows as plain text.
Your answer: 4 mL
